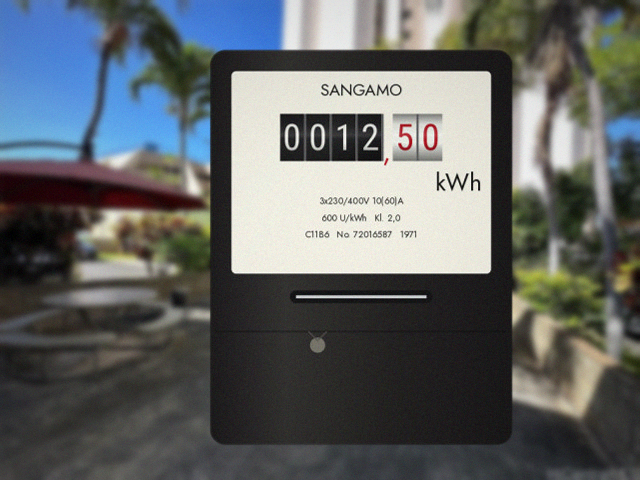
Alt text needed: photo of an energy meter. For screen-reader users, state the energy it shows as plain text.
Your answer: 12.50 kWh
